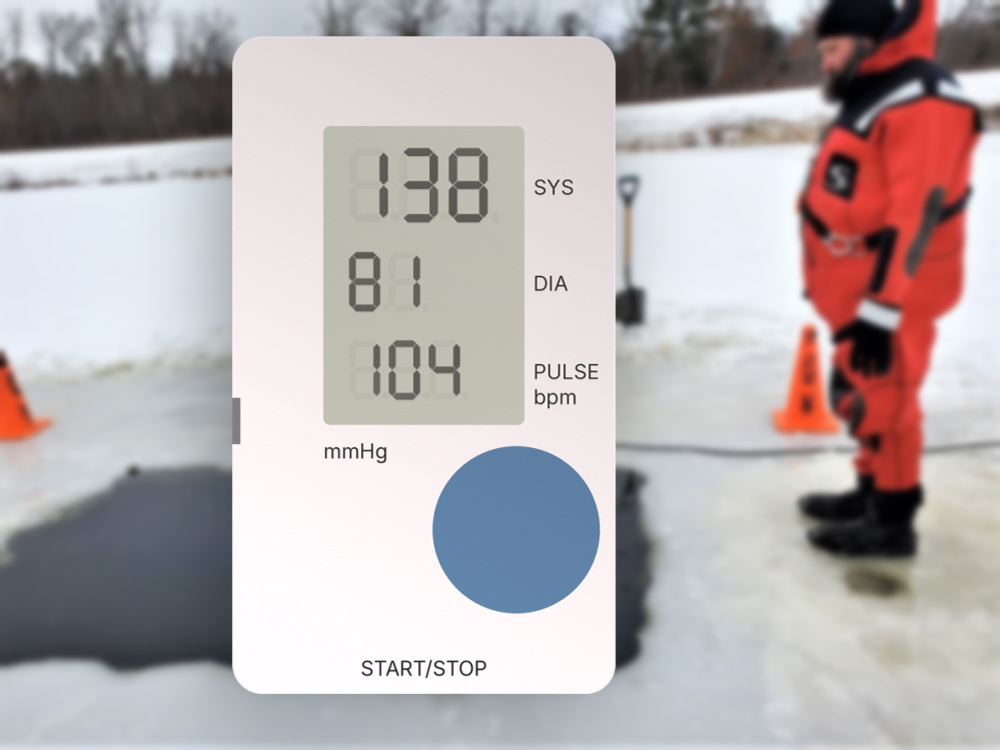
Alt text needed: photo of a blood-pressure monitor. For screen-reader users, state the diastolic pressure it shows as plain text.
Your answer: 81 mmHg
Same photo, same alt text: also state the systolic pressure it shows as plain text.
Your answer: 138 mmHg
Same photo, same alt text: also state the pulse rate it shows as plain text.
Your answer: 104 bpm
